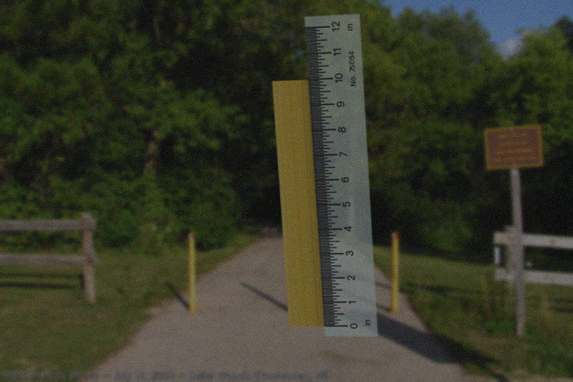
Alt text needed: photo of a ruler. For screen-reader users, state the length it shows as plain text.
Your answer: 10 in
